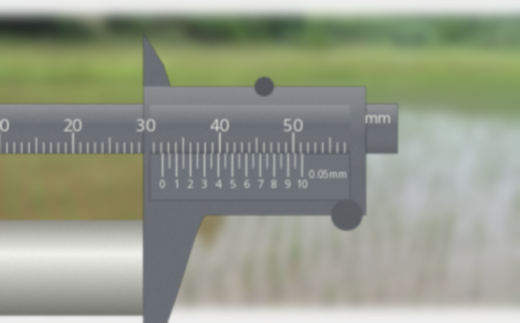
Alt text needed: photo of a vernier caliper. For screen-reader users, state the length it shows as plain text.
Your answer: 32.2 mm
